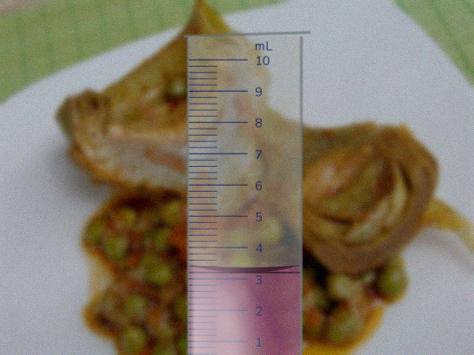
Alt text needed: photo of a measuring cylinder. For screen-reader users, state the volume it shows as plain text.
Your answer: 3.2 mL
